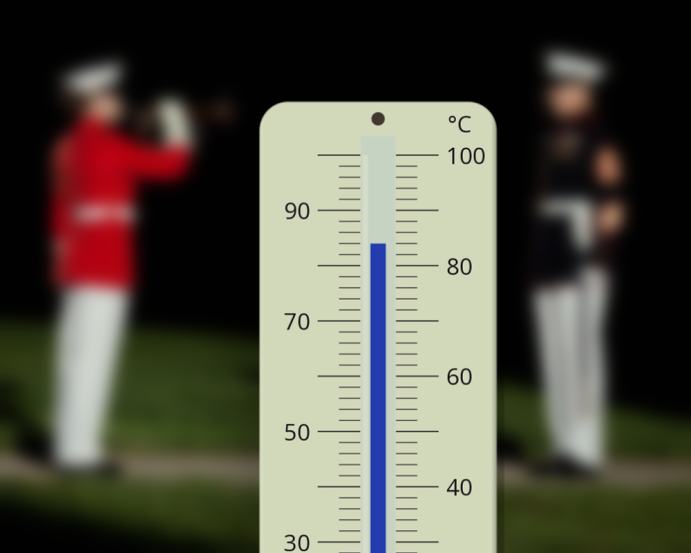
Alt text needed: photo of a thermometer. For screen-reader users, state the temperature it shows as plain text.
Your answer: 84 °C
